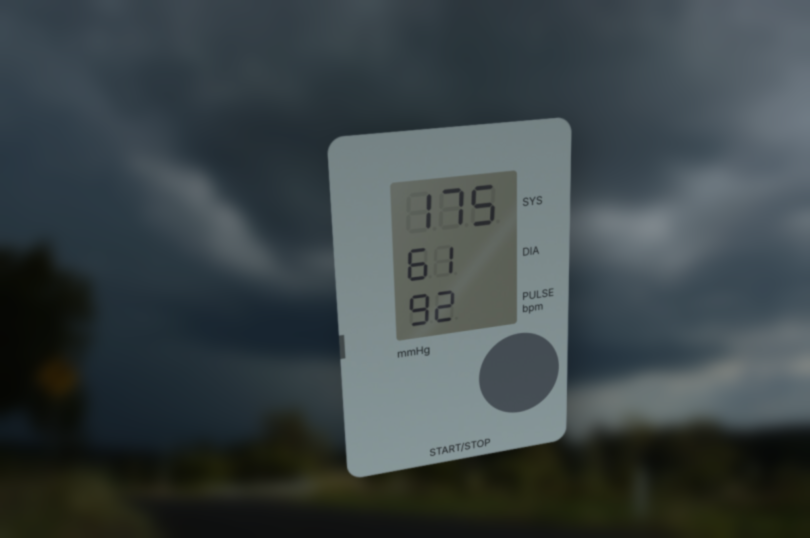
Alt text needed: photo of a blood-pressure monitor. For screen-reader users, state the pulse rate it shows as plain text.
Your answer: 92 bpm
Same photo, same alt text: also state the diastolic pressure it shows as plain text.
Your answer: 61 mmHg
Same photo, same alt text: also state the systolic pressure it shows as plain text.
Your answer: 175 mmHg
